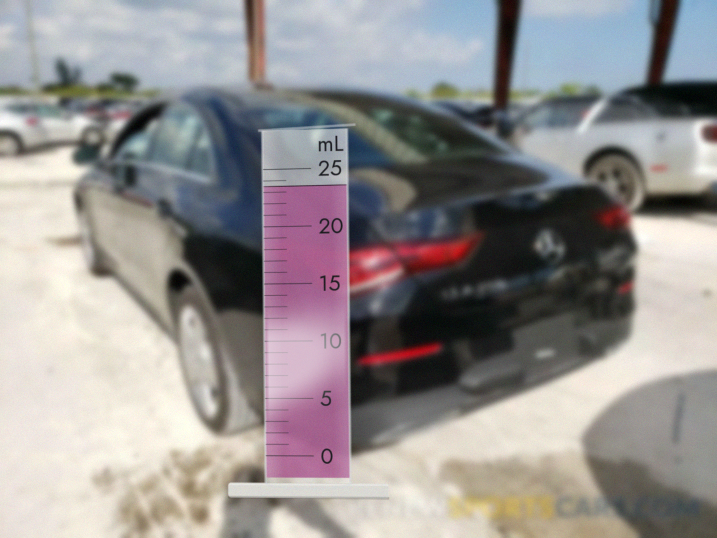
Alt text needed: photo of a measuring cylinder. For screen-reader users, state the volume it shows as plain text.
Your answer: 23.5 mL
